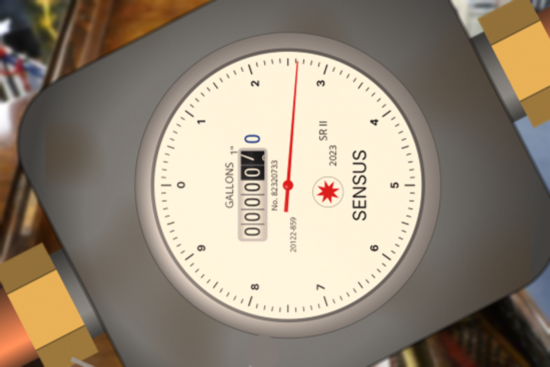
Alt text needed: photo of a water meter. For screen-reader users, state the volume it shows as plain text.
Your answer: 72.6 gal
